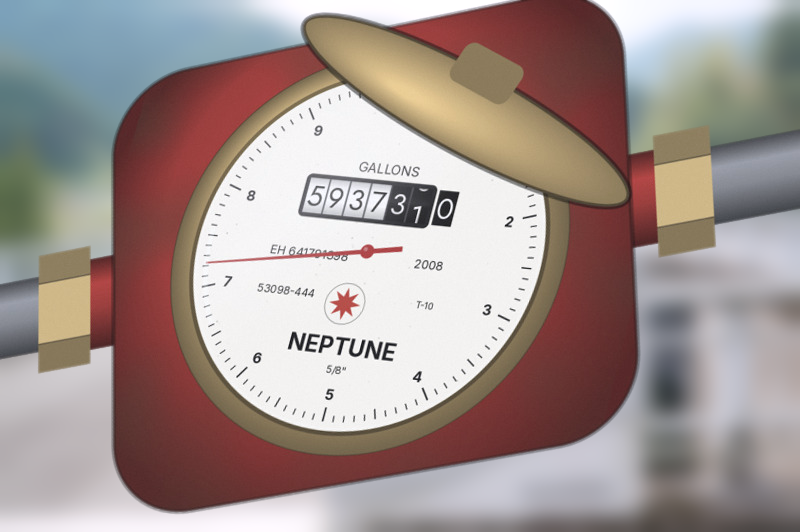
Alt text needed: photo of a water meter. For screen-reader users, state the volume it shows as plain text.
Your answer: 5937307.2 gal
